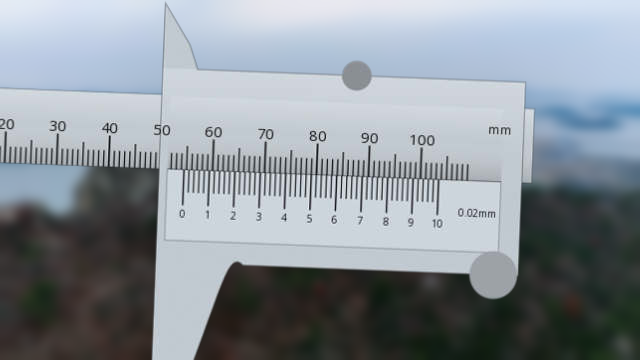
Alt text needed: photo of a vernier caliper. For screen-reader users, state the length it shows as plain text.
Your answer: 54.5 mm
